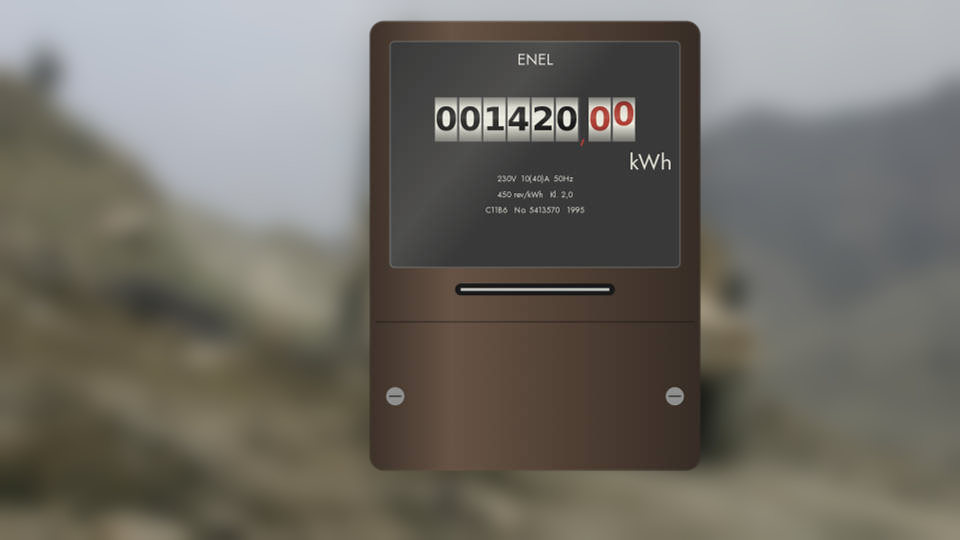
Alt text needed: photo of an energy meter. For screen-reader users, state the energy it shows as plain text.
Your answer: 1420.00 kWh
